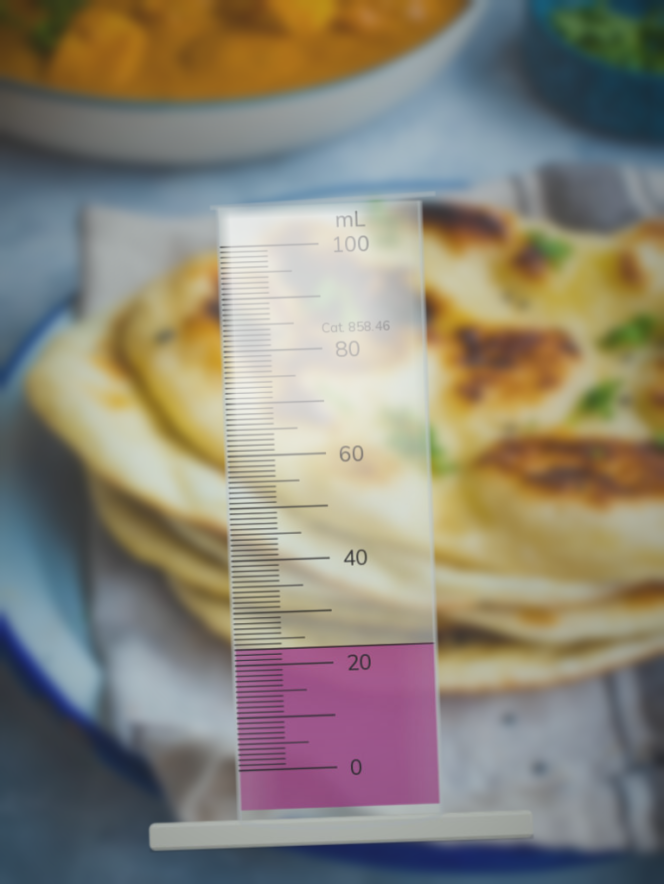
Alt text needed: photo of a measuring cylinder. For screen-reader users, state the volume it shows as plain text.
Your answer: 23 mL
